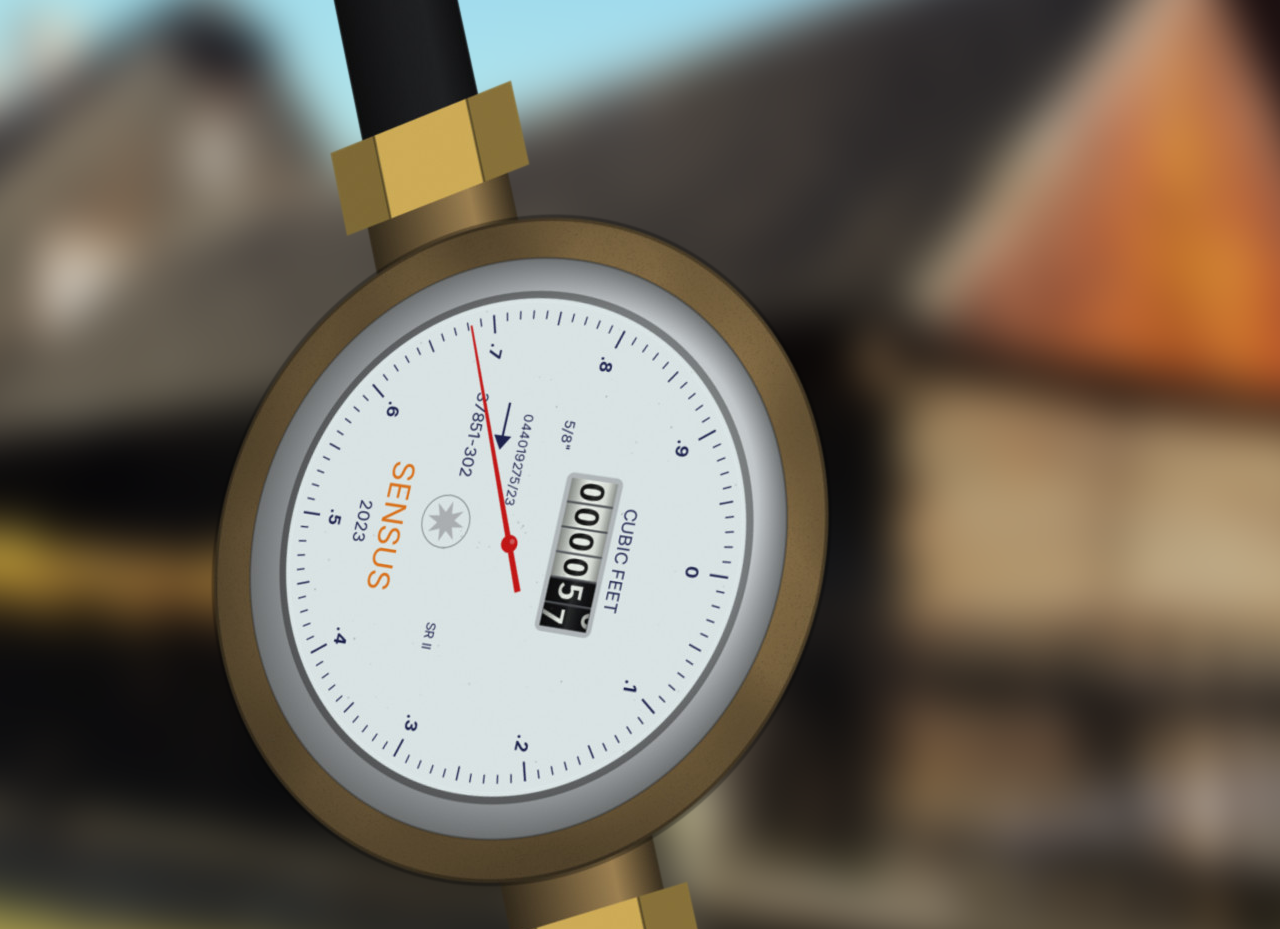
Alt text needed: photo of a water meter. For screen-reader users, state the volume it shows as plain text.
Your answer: 56.68 ft³
